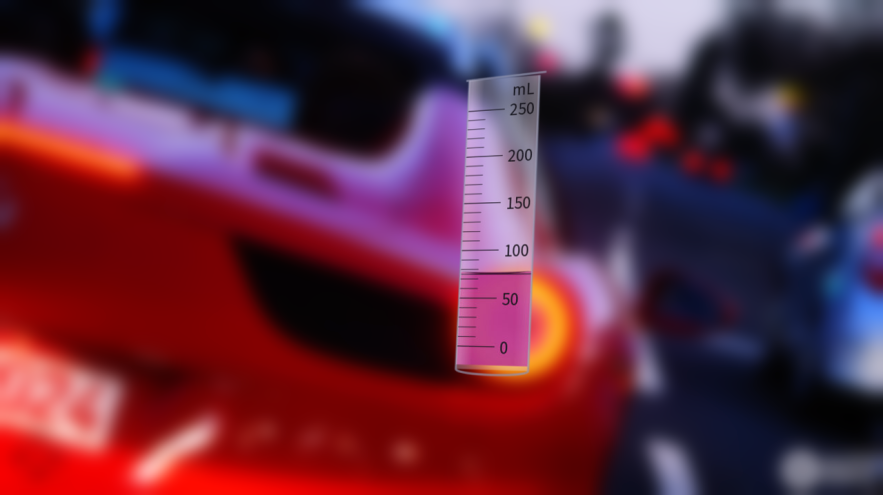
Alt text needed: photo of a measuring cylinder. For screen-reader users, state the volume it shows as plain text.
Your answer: 75 mL
